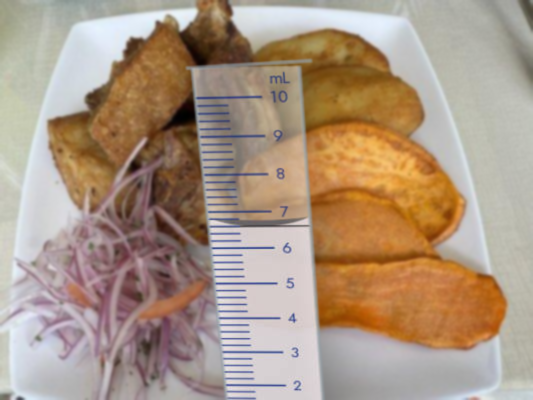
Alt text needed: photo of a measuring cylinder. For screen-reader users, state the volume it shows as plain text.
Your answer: 6.6 mL
